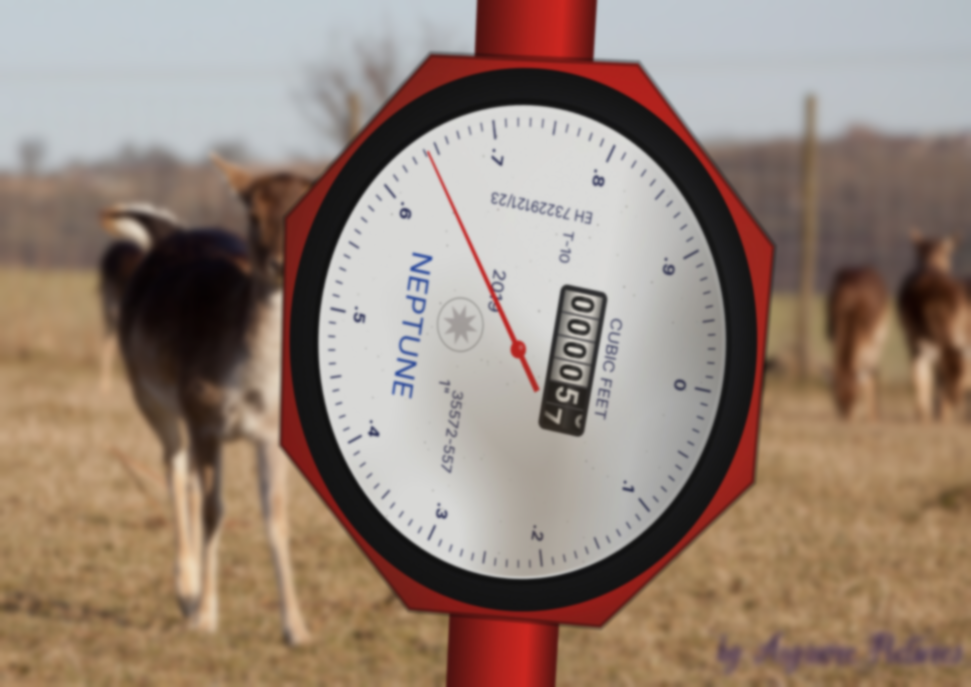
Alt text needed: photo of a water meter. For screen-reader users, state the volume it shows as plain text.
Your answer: 56.64 ft³
